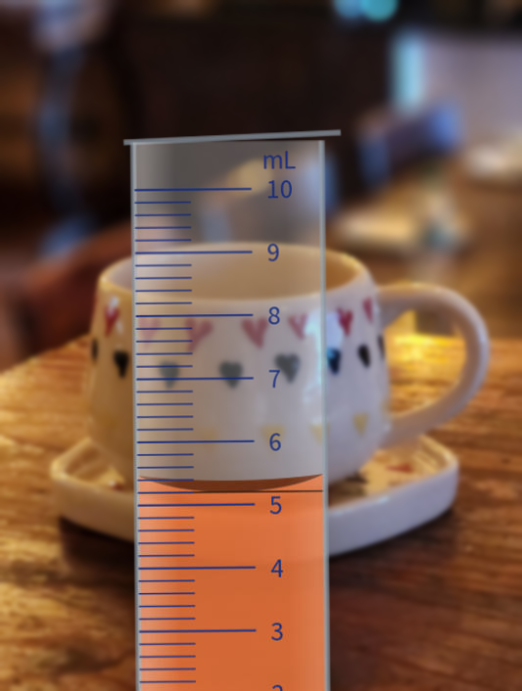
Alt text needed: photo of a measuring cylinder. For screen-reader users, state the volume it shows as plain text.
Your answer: 5.2 mL
